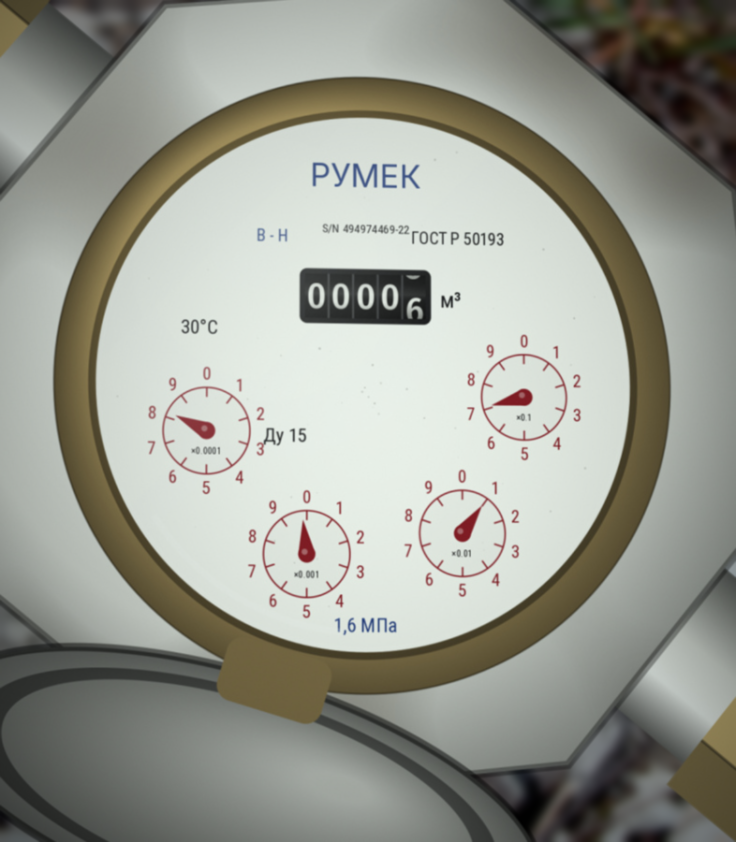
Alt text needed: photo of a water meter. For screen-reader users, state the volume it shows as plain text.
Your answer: 5.7098 m³
